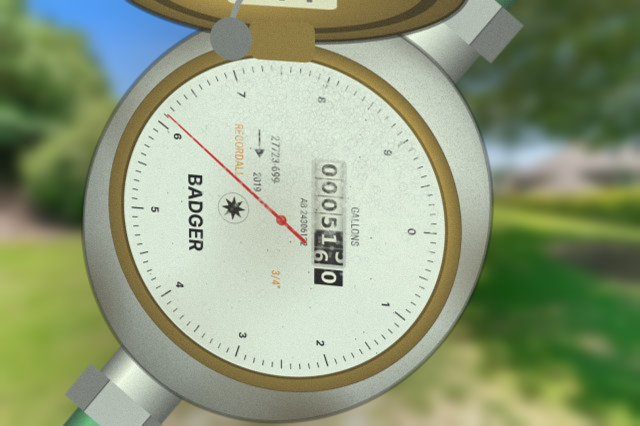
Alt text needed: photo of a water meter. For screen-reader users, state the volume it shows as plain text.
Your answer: 5156.1 gal
